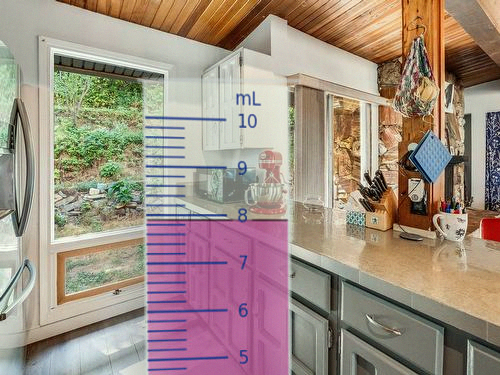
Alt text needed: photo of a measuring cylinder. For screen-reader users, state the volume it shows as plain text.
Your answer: 7.9 mL
